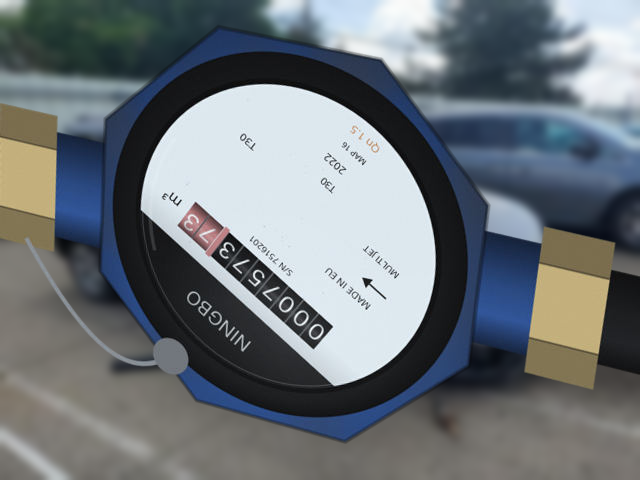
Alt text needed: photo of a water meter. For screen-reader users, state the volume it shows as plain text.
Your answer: 7573.73 m³
